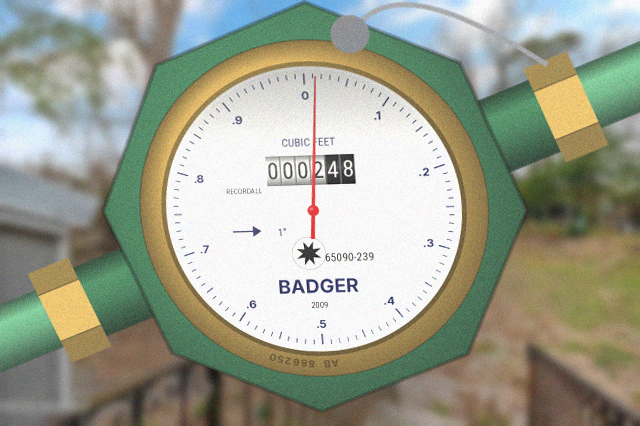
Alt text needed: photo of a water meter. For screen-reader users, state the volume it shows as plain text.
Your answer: 248.01 ft³
